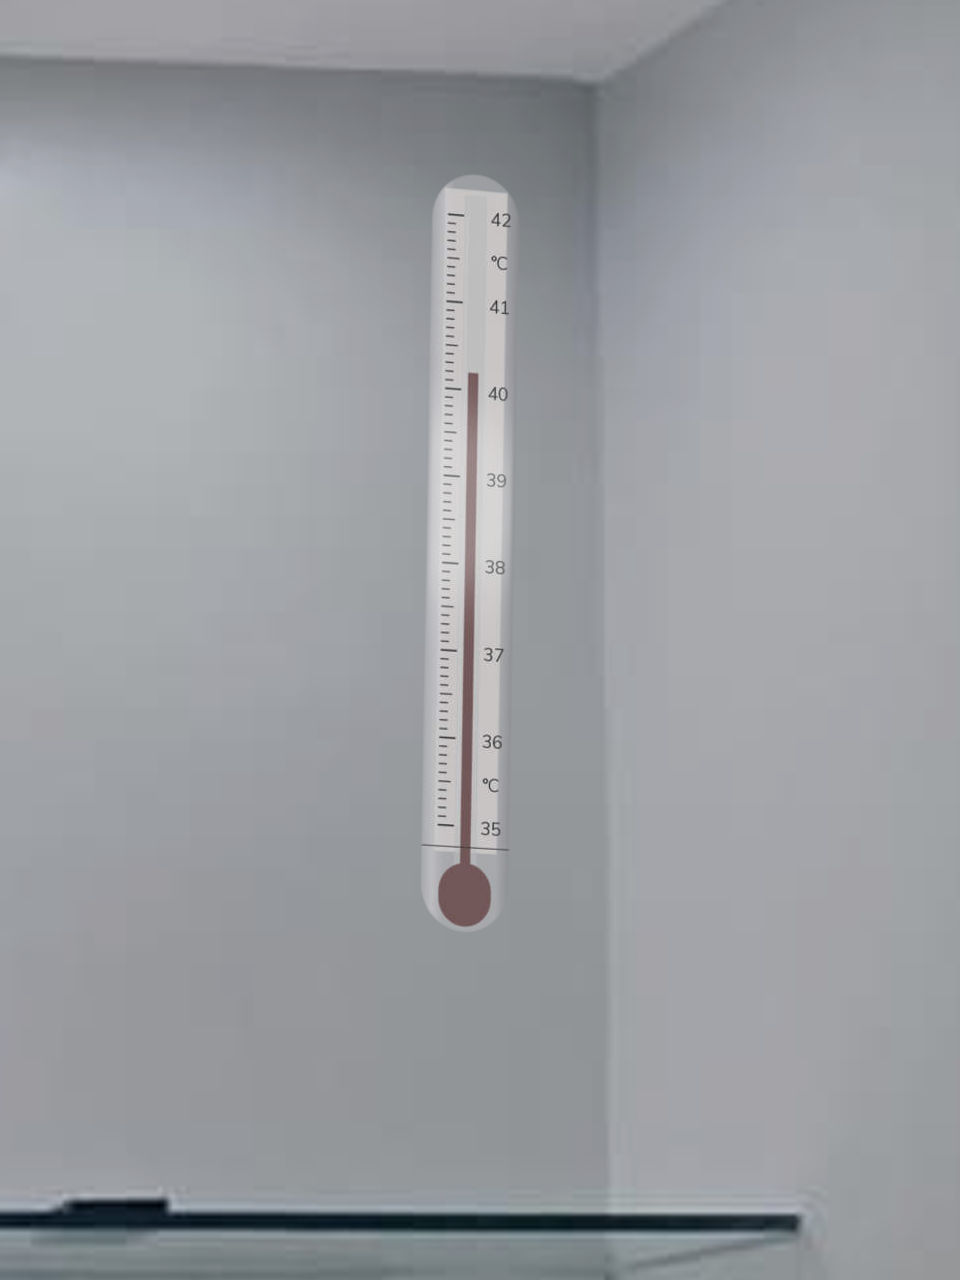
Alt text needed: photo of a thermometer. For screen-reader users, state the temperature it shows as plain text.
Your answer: 40.2 °C
